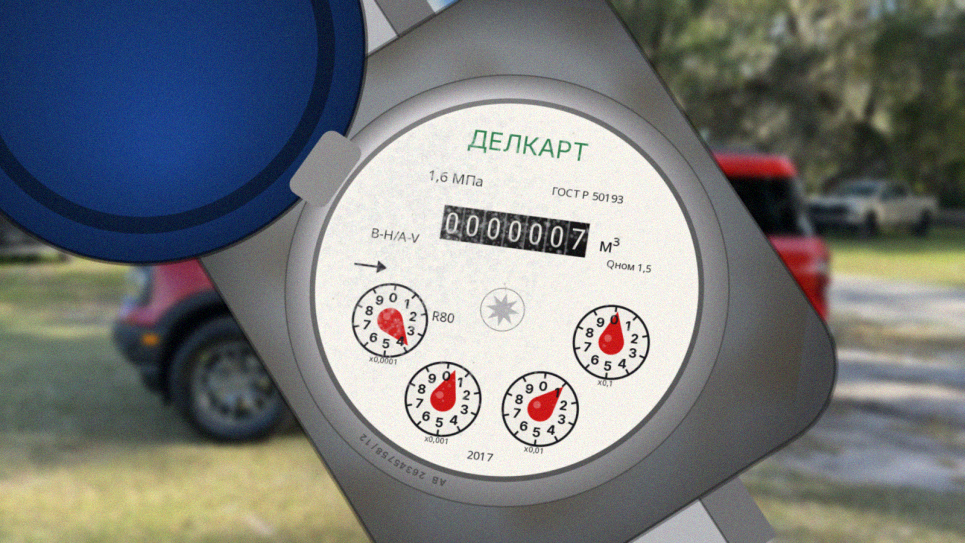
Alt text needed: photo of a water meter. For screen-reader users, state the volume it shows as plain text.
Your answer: 7.0103 m³
